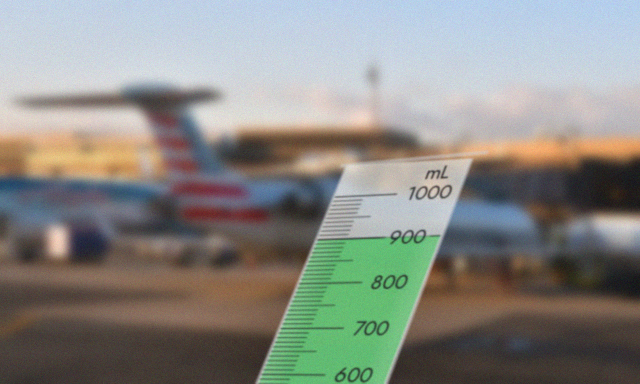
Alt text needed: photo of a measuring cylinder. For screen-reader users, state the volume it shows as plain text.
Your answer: 900 mL
